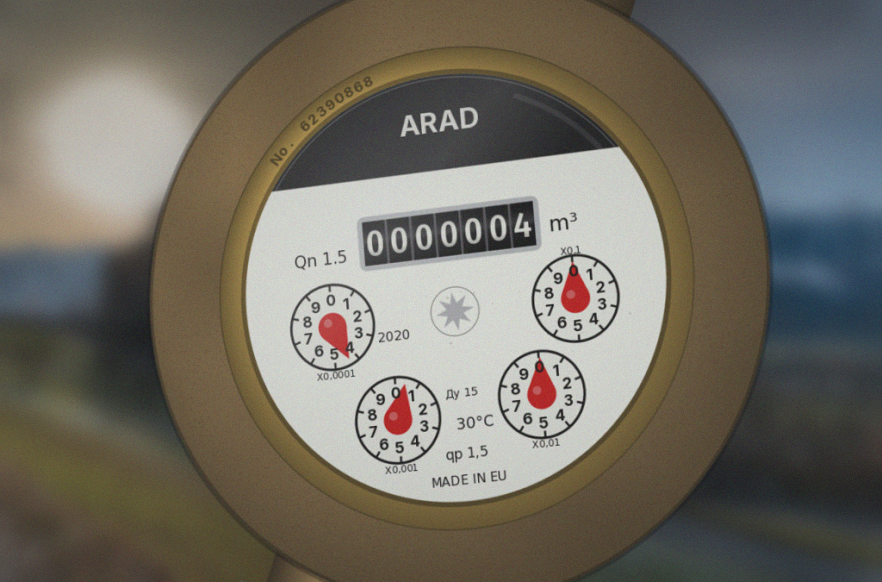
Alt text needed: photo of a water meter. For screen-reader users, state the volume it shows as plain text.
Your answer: 4.0004 m³
